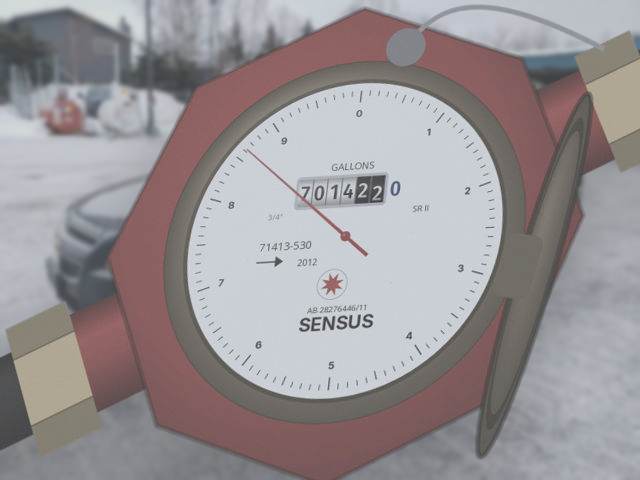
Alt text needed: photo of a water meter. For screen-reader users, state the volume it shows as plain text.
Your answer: 7014218.6 gal
